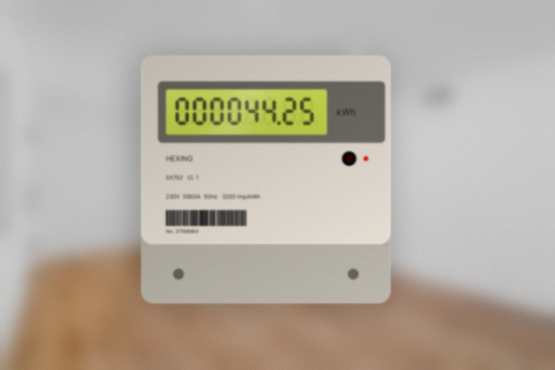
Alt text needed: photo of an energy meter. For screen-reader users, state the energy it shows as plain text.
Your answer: 44.25 kWh
